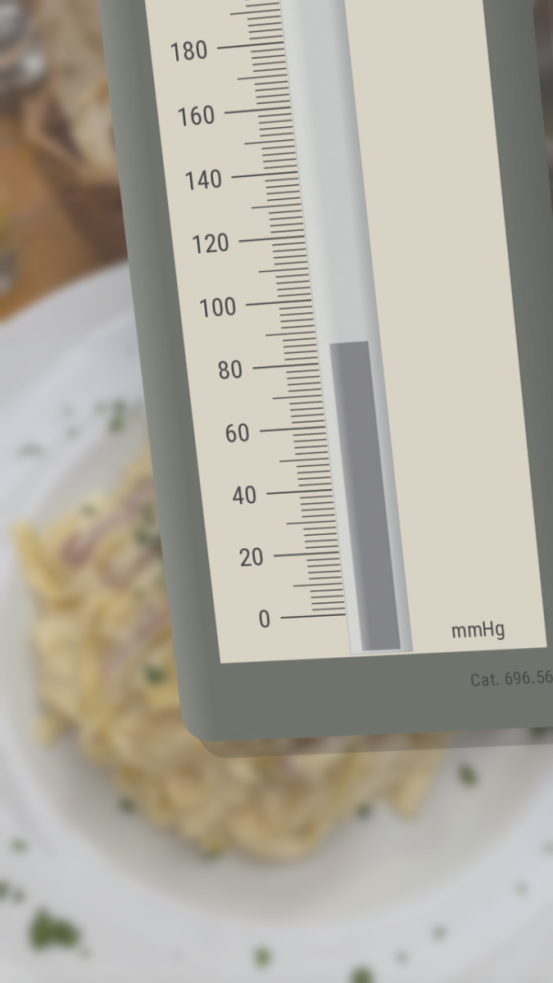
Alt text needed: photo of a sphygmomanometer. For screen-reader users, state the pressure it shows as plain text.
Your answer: 86 mmHg
